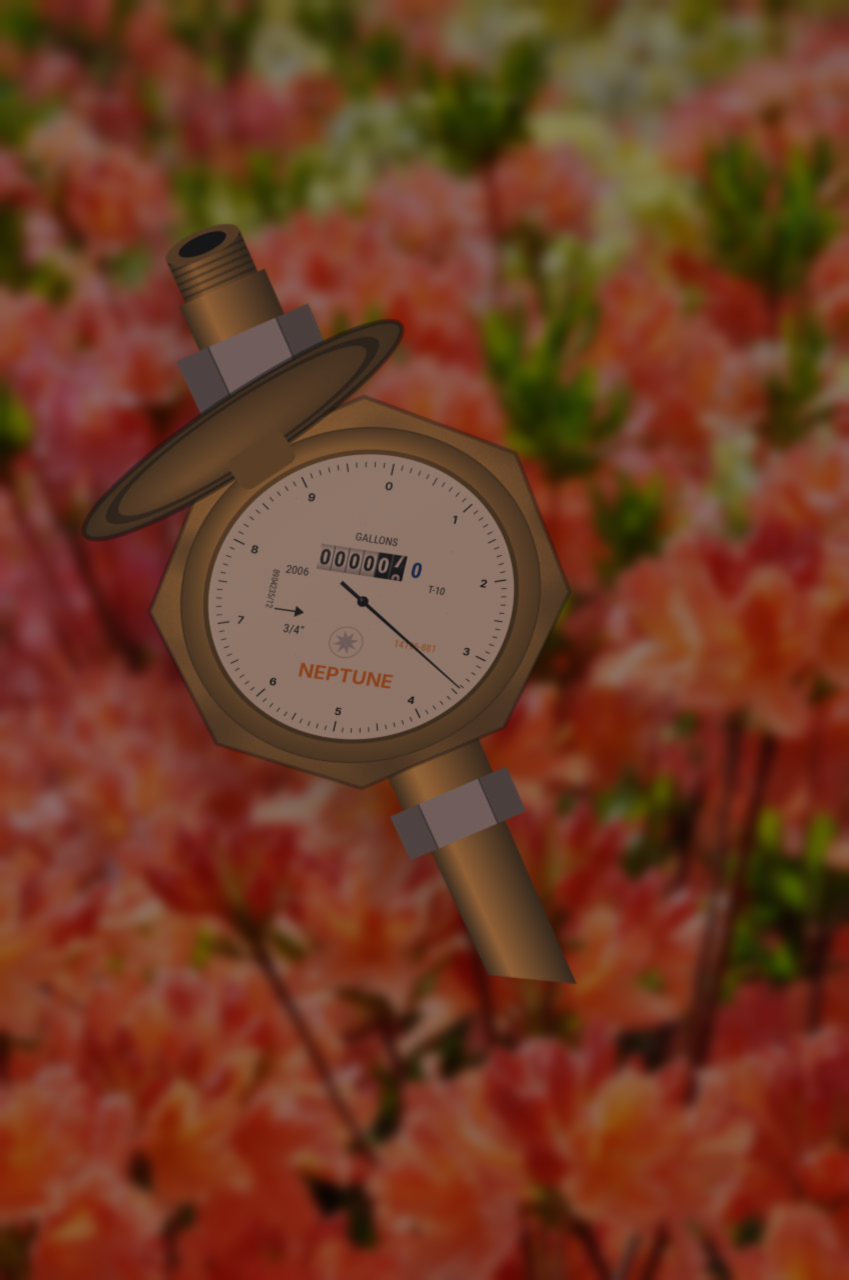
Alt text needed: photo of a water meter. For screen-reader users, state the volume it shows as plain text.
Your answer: 73.4 gal
